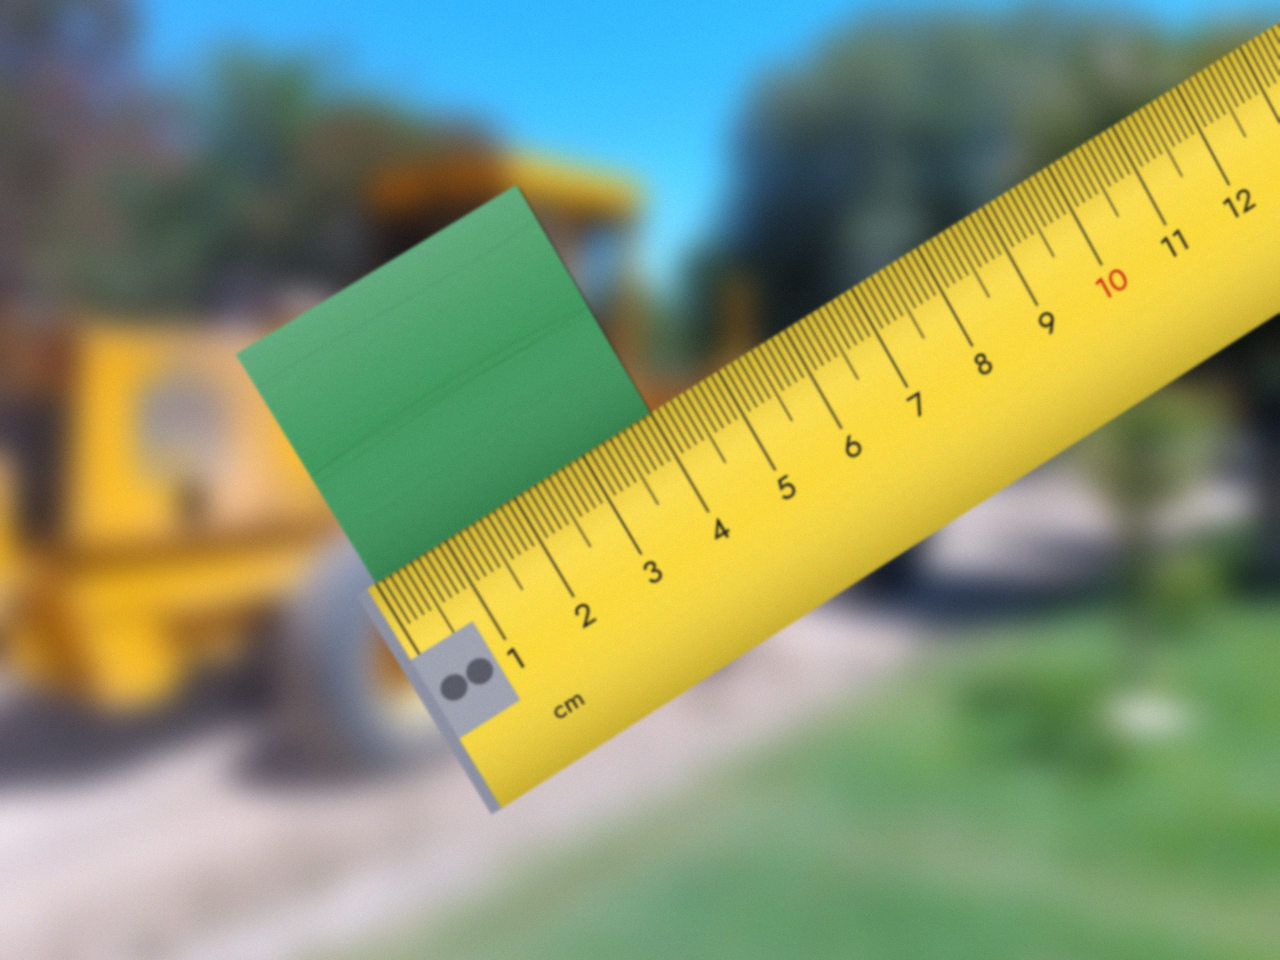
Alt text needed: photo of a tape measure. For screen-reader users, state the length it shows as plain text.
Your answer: 4 cm
